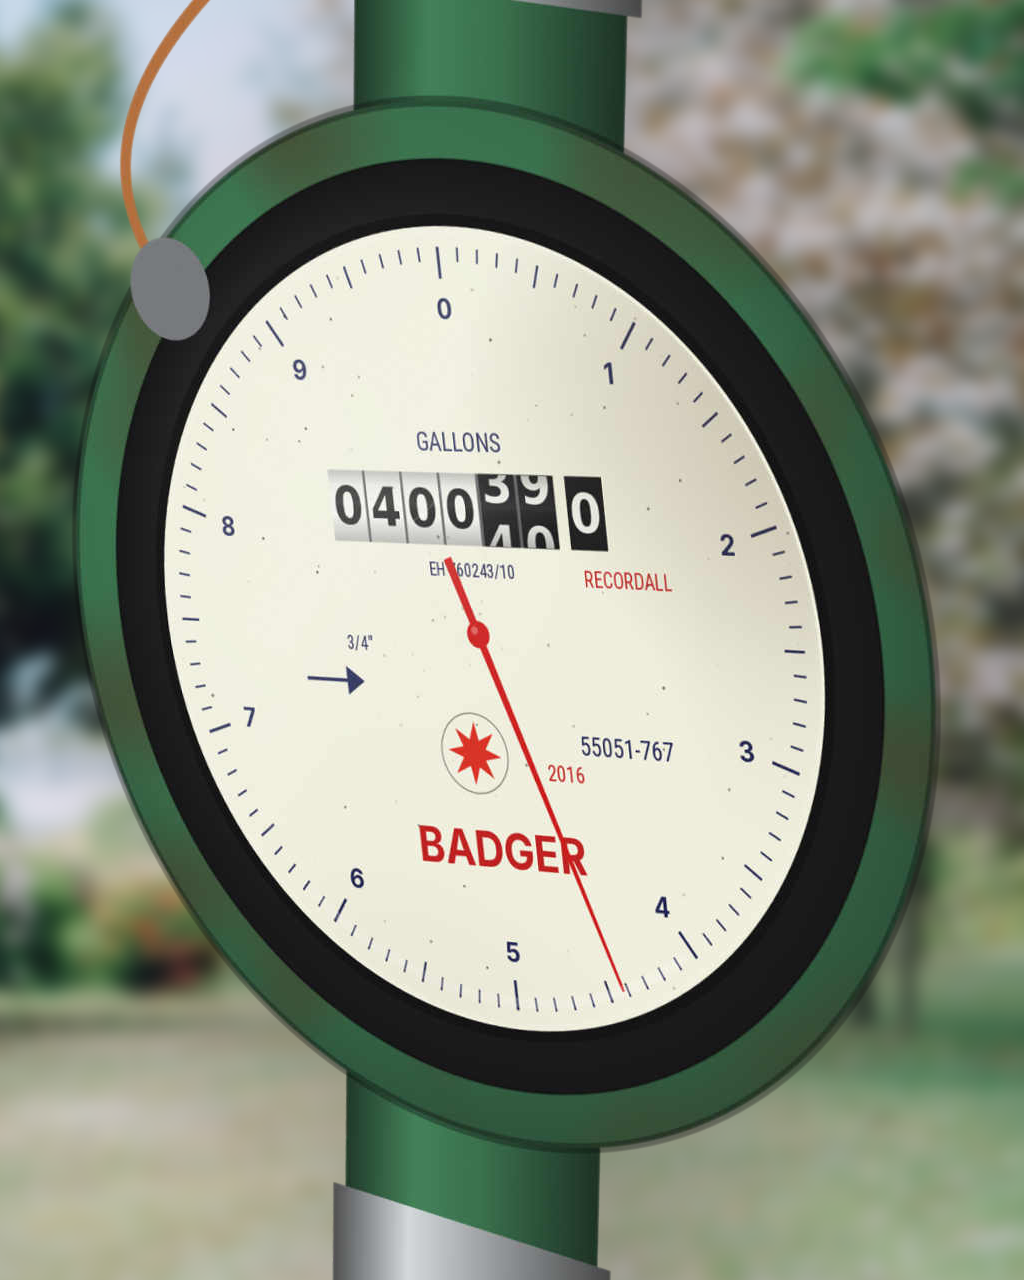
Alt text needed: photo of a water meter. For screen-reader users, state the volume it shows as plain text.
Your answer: 400394.4 gal
